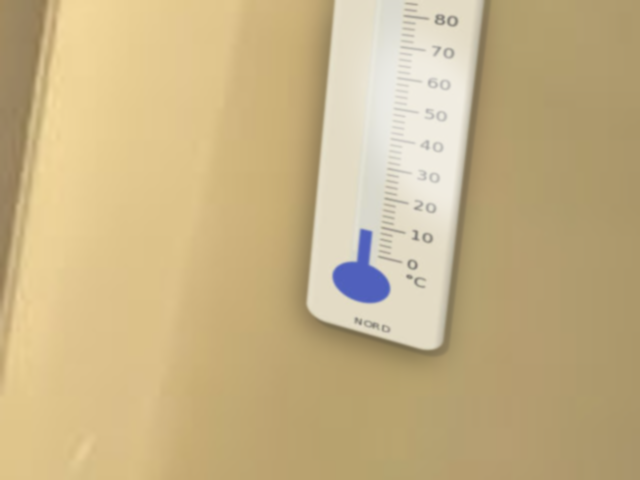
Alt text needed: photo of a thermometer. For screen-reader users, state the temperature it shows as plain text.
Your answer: 8 °C
